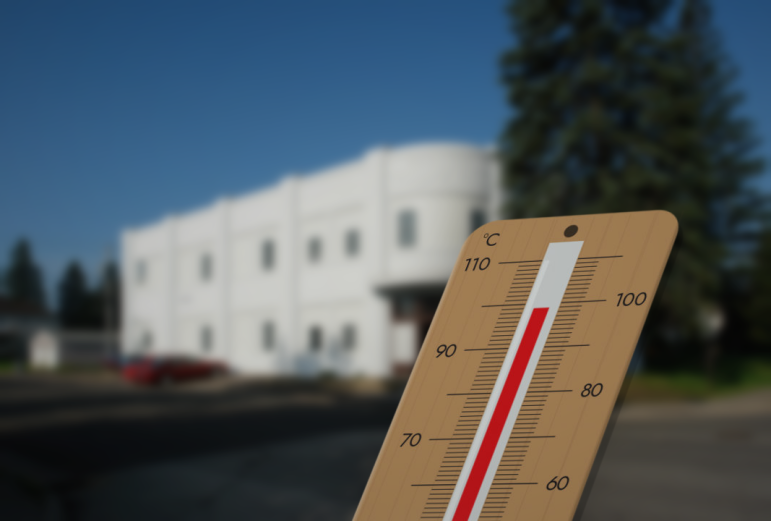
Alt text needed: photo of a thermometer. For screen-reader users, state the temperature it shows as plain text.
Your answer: 99 °C
